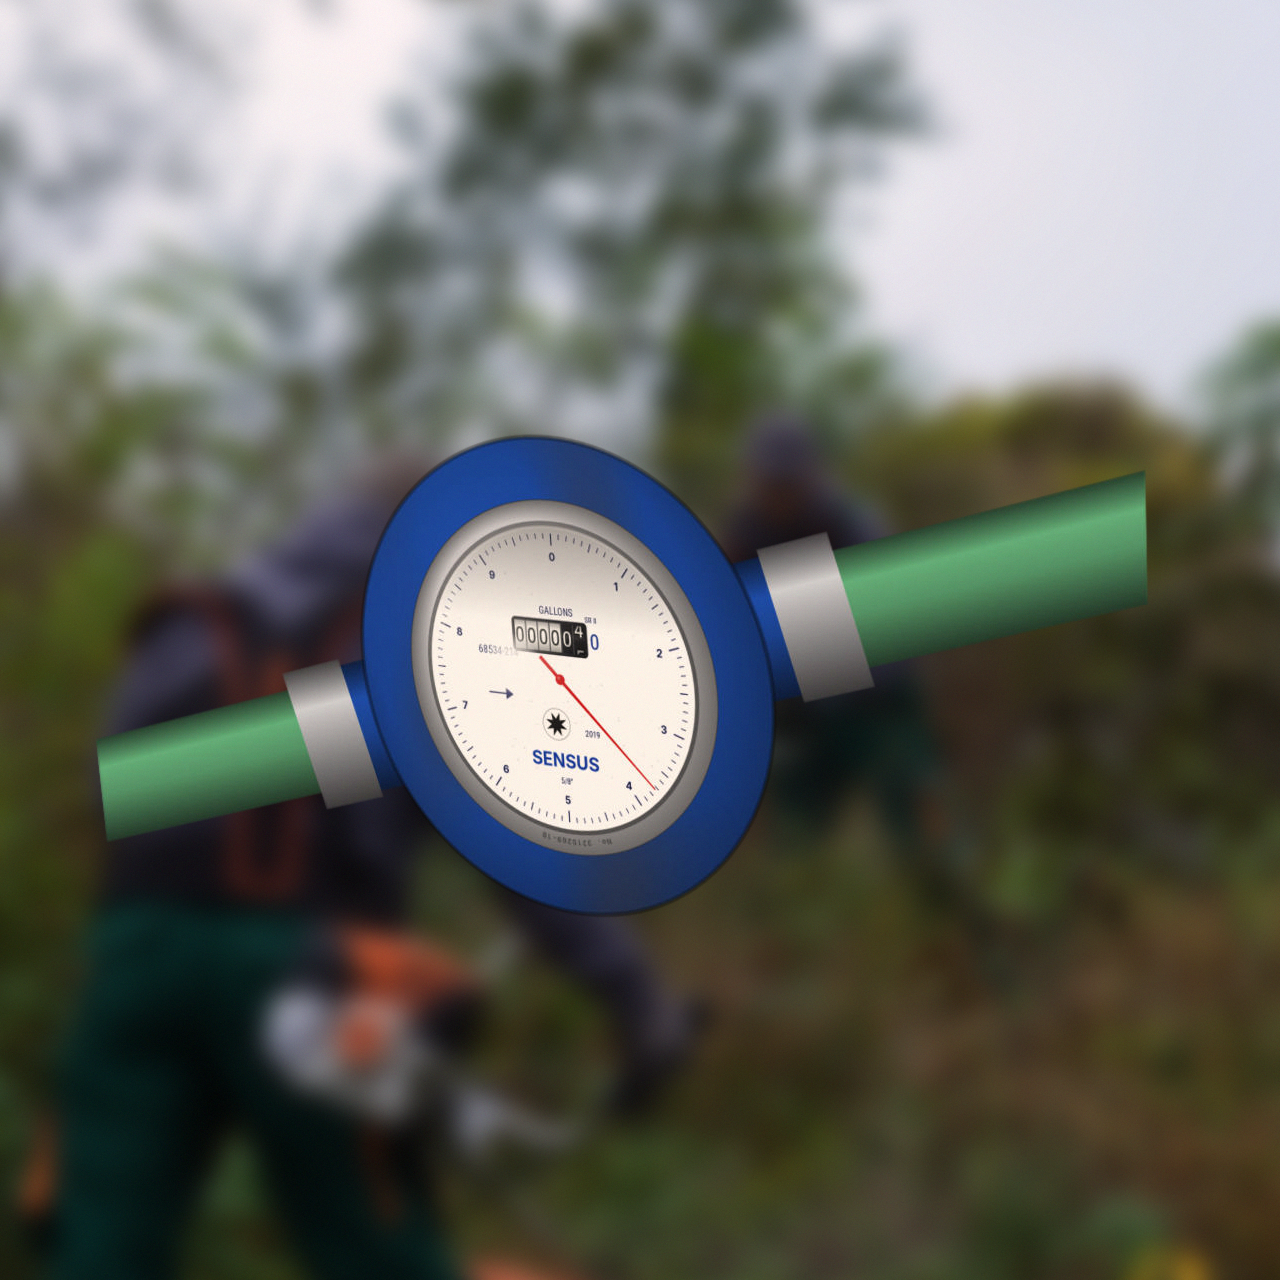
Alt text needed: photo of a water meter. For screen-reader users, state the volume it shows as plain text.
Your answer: 43.7 gal
